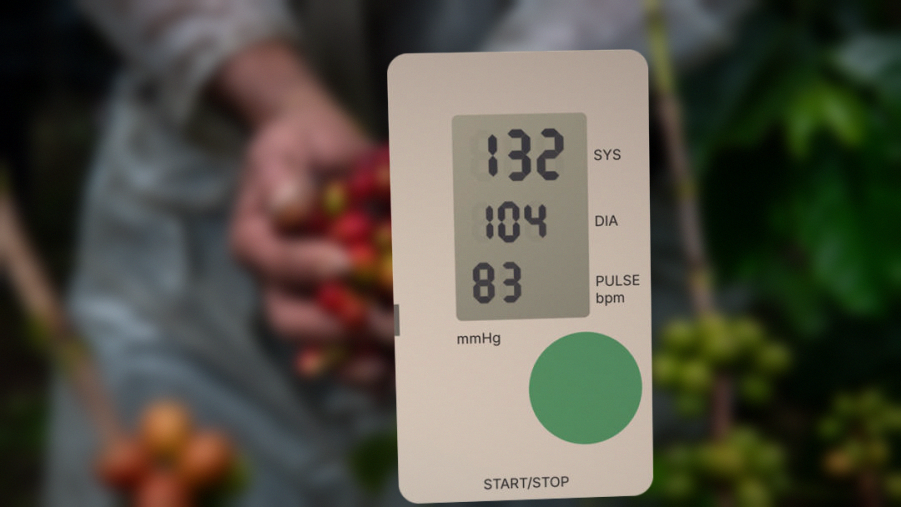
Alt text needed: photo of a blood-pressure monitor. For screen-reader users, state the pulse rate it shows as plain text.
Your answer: 83 bpm
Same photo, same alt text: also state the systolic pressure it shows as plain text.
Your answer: 132 mmHg
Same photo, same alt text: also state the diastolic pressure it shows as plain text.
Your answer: 104 mmHg
